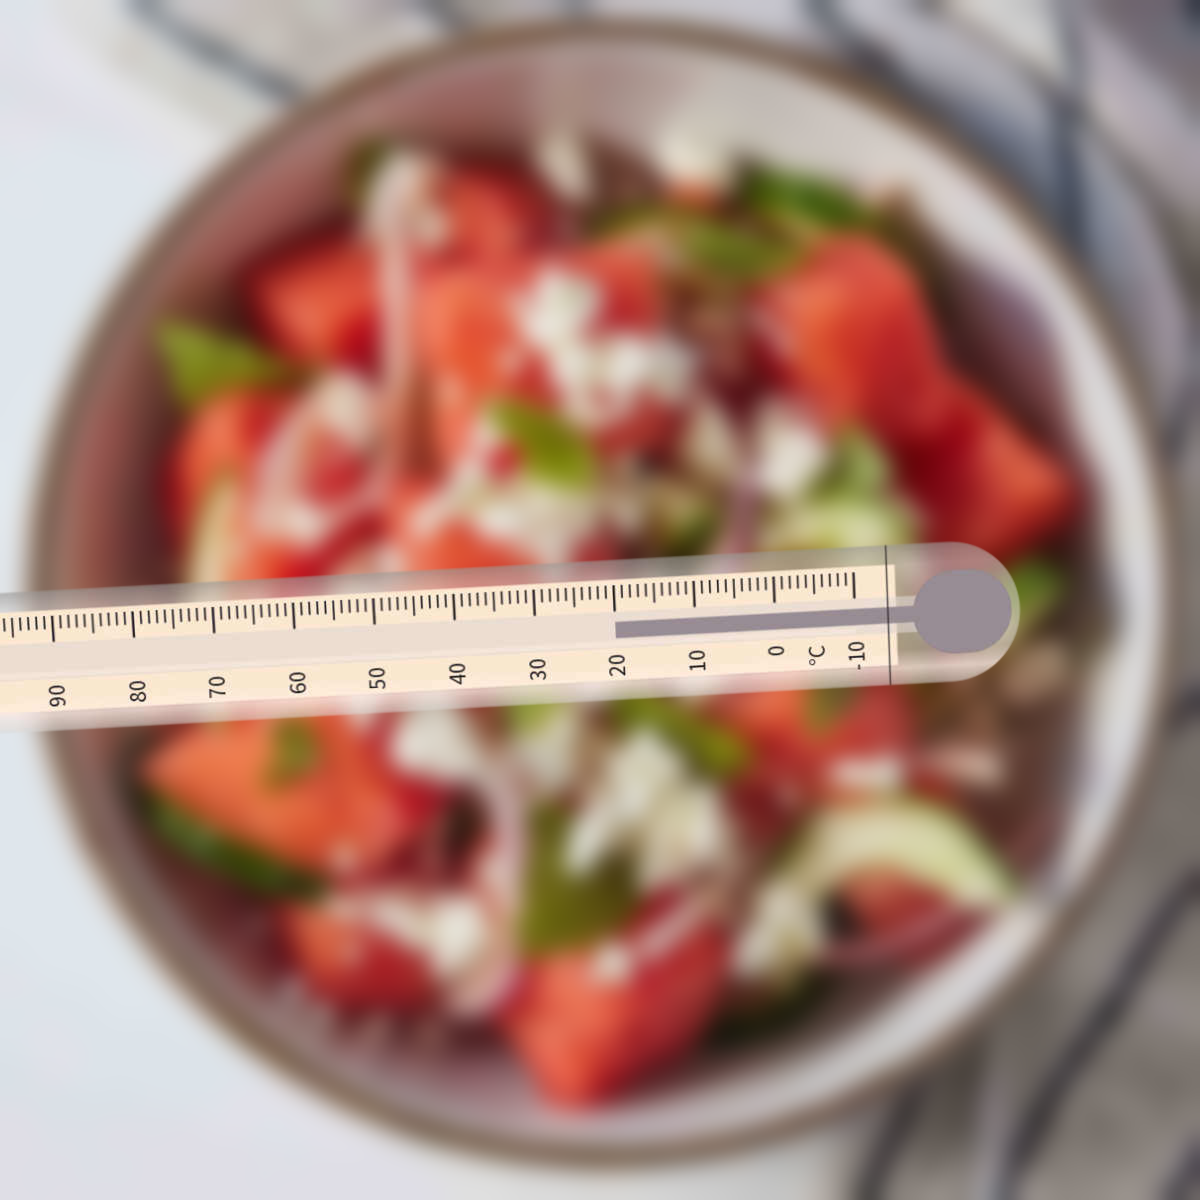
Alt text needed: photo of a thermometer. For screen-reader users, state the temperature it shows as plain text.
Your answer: 20 °C
